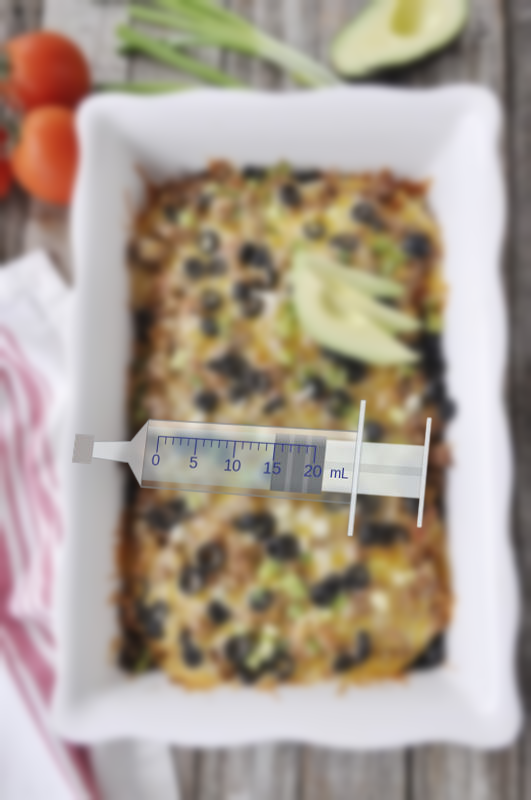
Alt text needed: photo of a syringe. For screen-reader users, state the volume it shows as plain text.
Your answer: 15 mL
